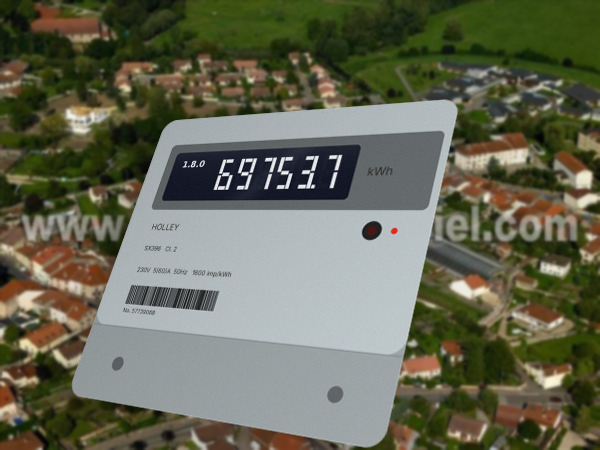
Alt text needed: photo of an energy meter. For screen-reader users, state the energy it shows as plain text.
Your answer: 69753.7 kWh
